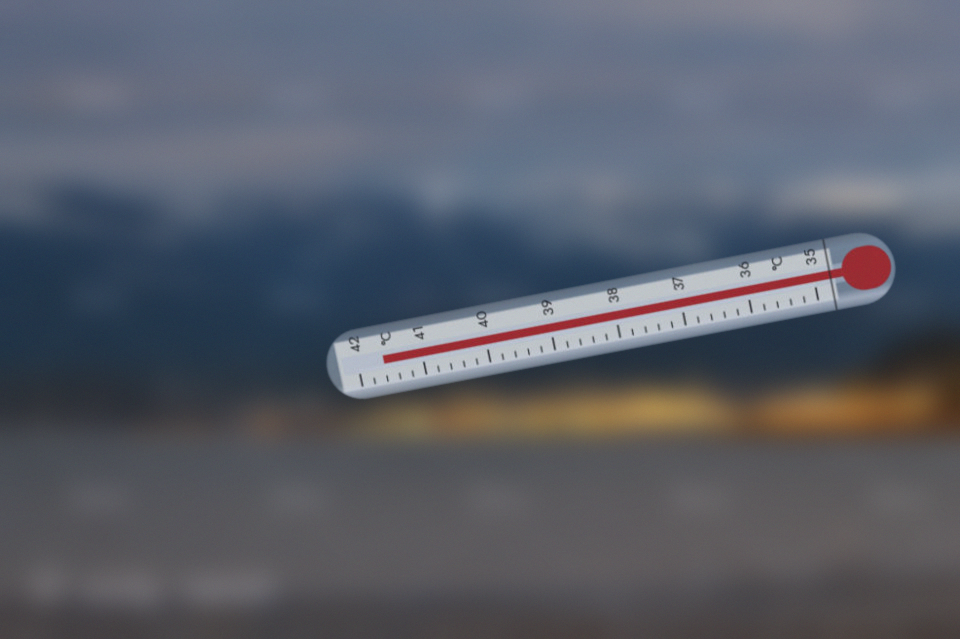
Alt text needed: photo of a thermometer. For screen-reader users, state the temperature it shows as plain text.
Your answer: 41.6 °C
